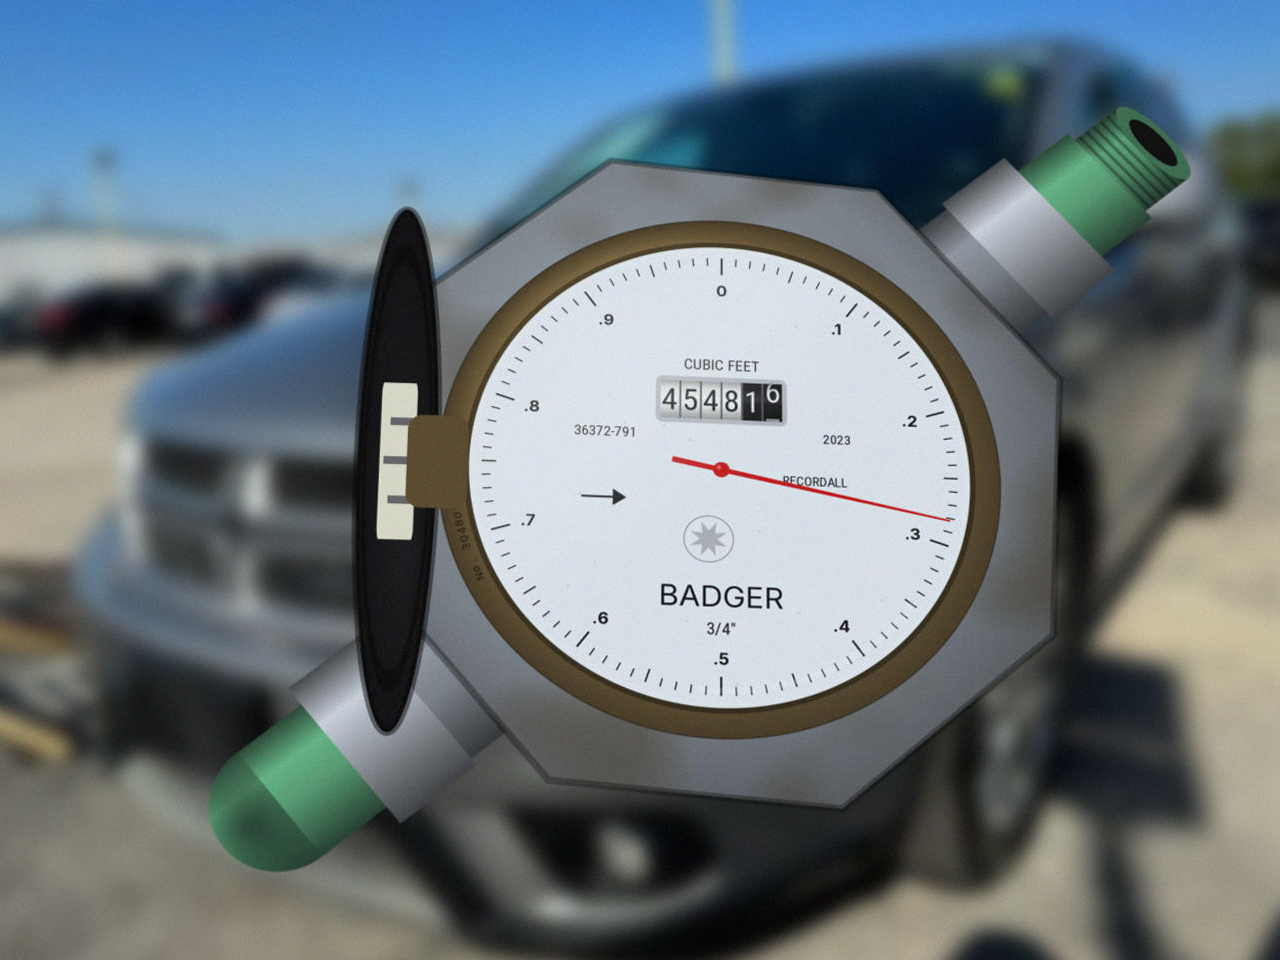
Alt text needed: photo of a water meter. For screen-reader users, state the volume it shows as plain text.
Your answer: 454816.28 ft³
